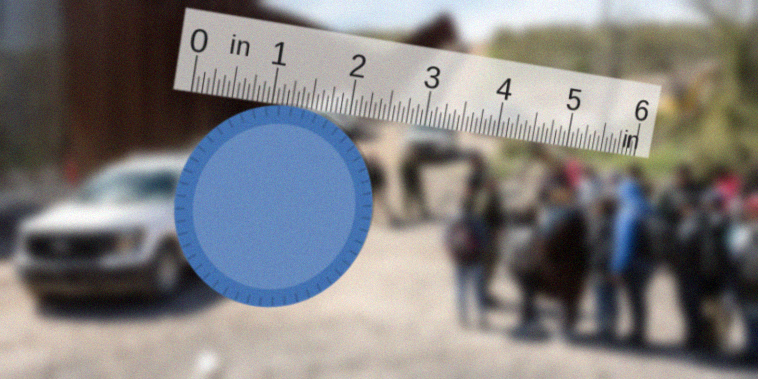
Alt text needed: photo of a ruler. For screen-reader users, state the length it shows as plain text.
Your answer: 2.5 in
